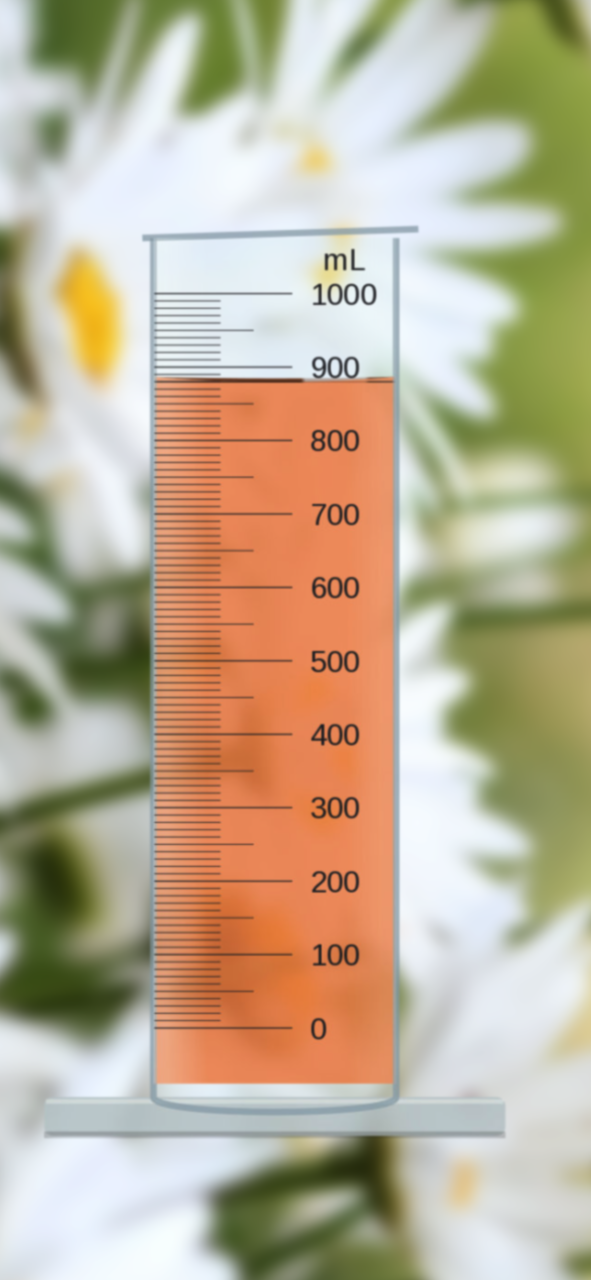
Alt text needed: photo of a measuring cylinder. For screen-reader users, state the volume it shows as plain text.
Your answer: 880 mL
